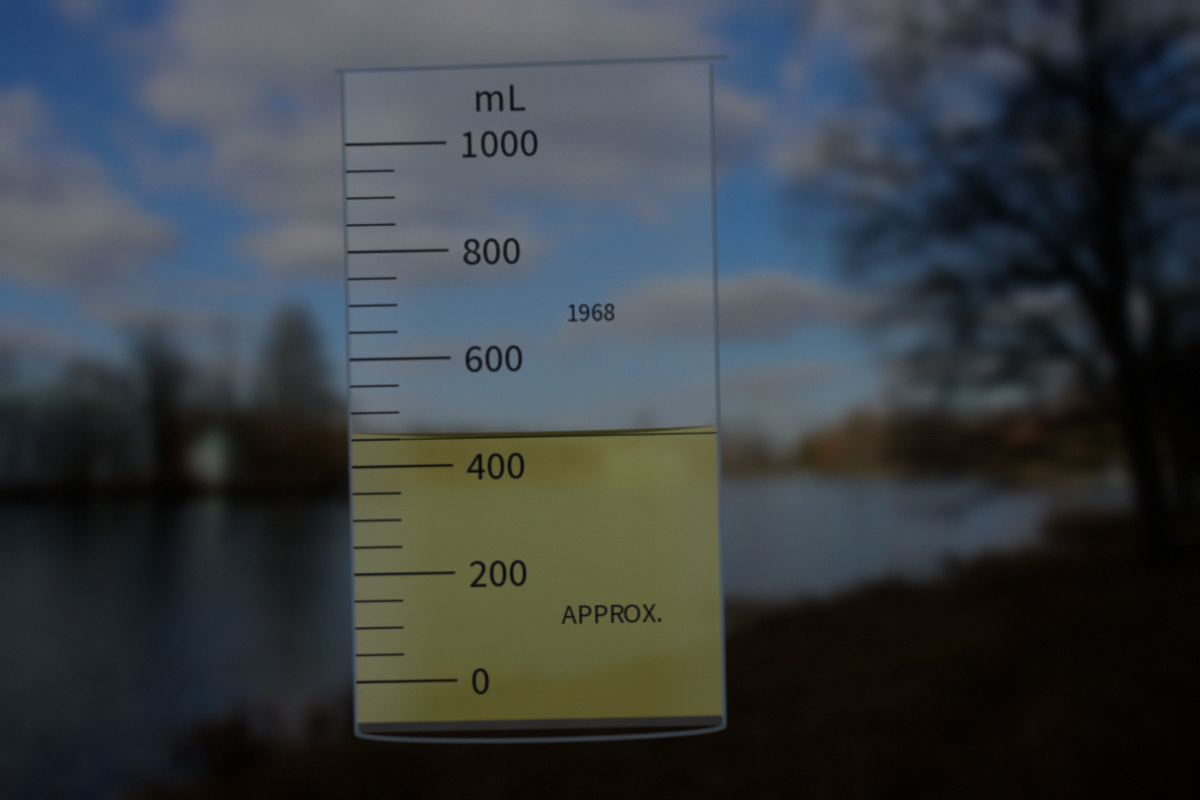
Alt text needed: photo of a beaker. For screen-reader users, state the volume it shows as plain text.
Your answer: 450 mL
